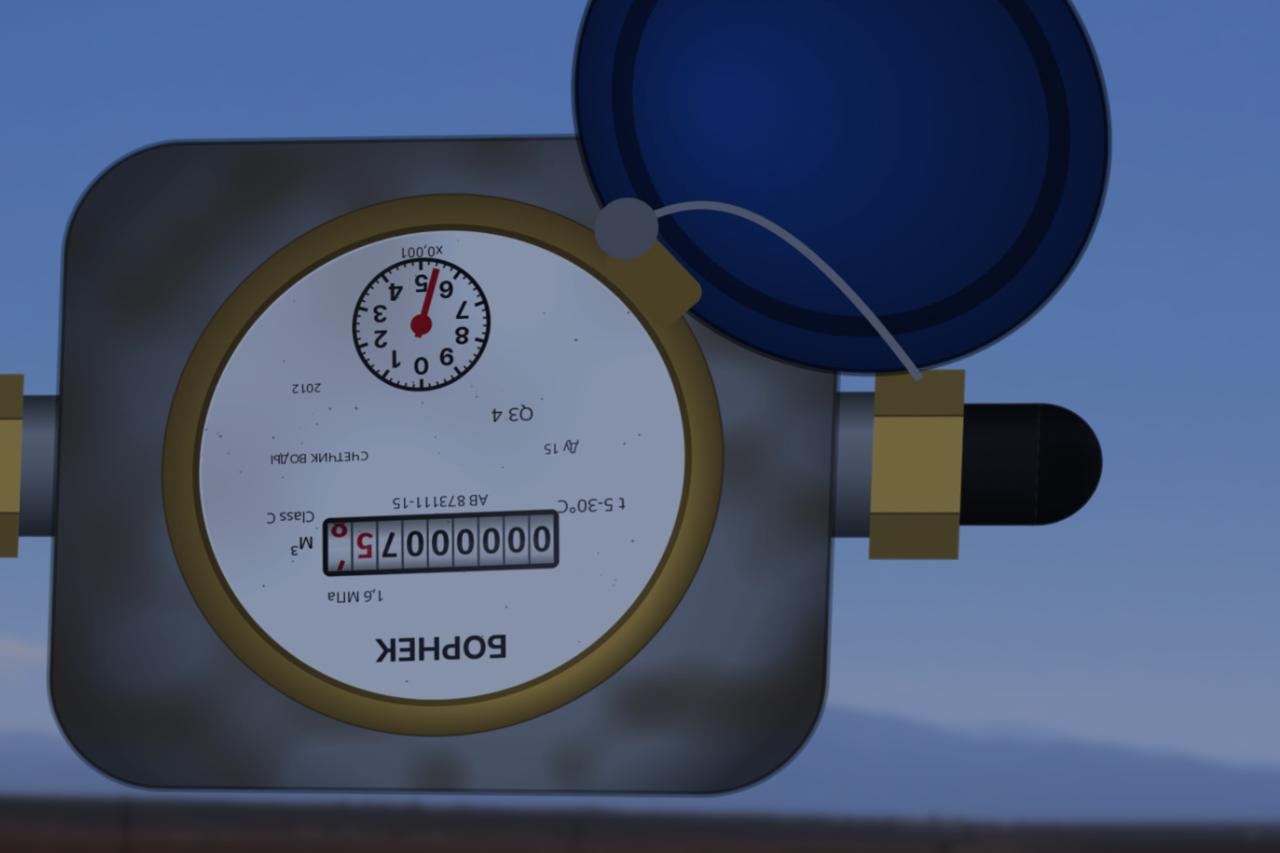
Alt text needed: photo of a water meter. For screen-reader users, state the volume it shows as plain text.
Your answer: 7.575 m³
